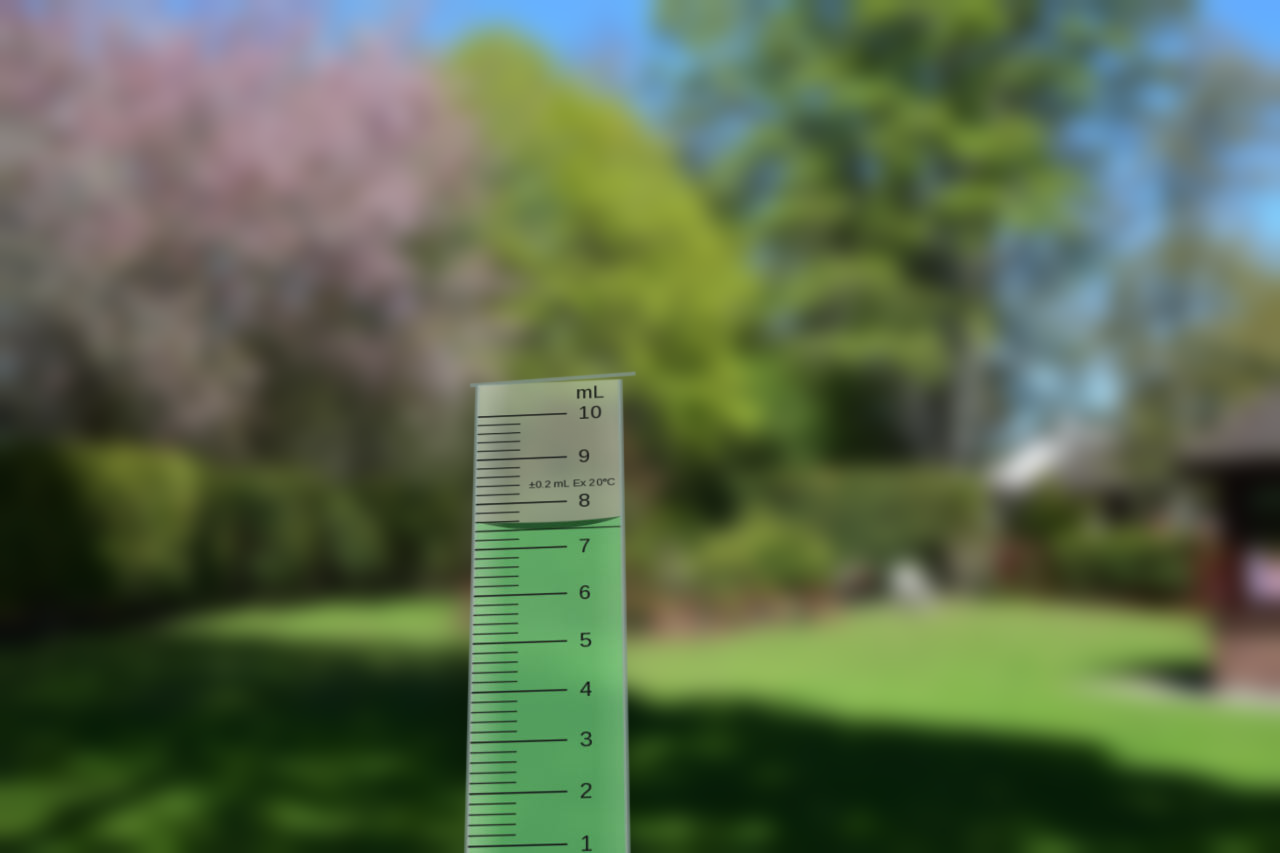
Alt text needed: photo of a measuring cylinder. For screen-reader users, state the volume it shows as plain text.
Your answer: 7.4 mL
